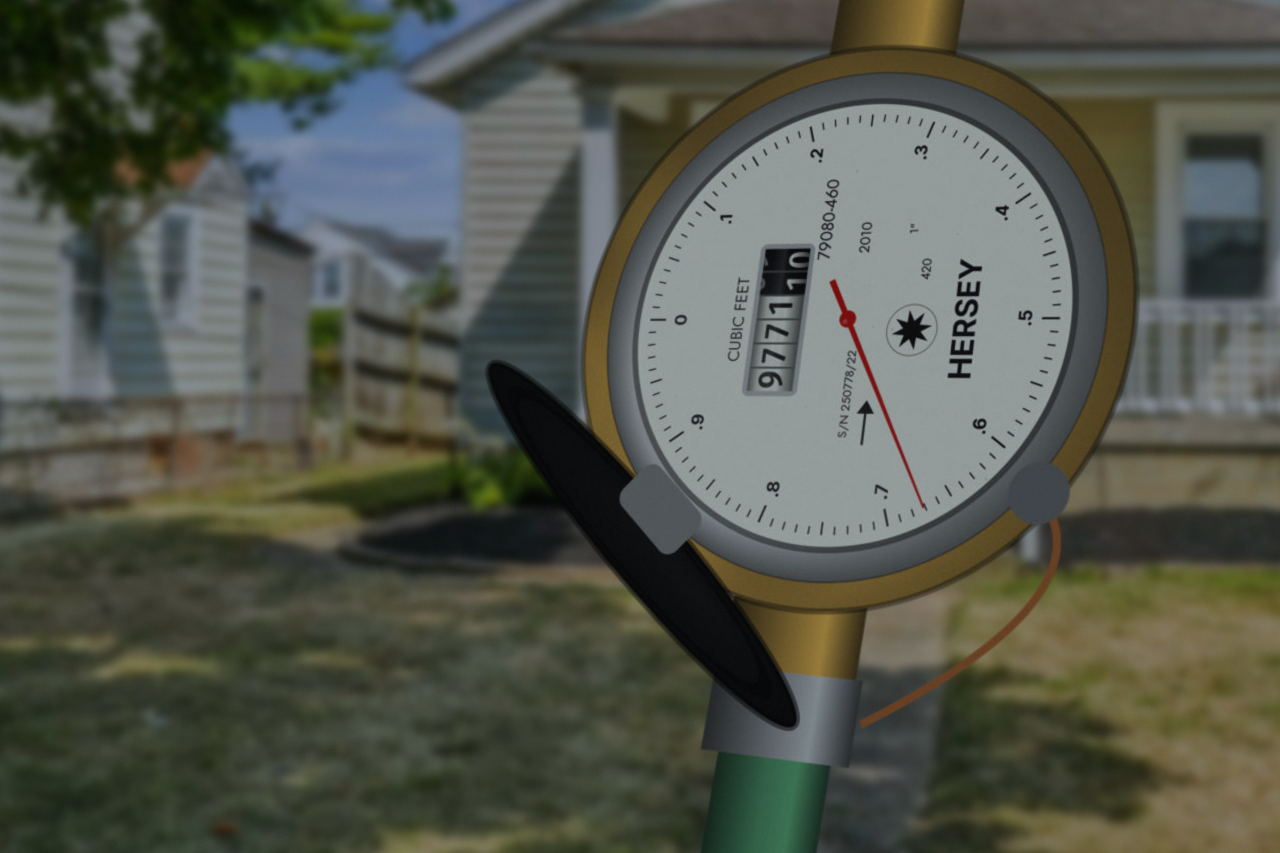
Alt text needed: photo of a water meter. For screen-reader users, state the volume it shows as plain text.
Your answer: 977109.67 ft³
